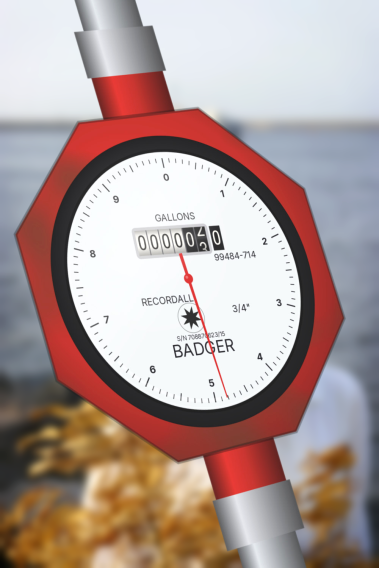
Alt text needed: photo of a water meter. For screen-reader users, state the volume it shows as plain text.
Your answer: 24.8 gal
